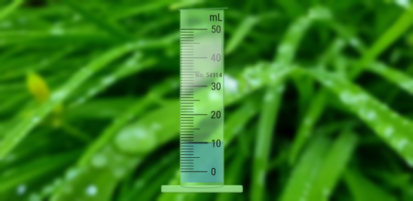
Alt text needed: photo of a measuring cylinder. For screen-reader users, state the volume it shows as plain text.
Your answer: 10 mL
